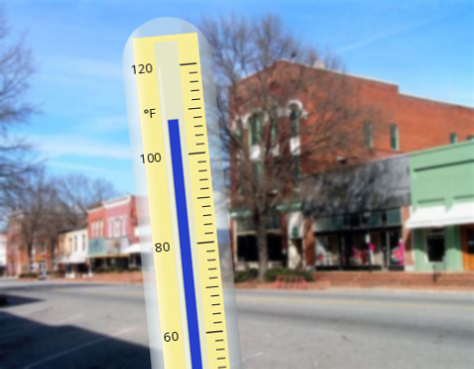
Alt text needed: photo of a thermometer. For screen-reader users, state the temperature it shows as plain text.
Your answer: 108 °F
